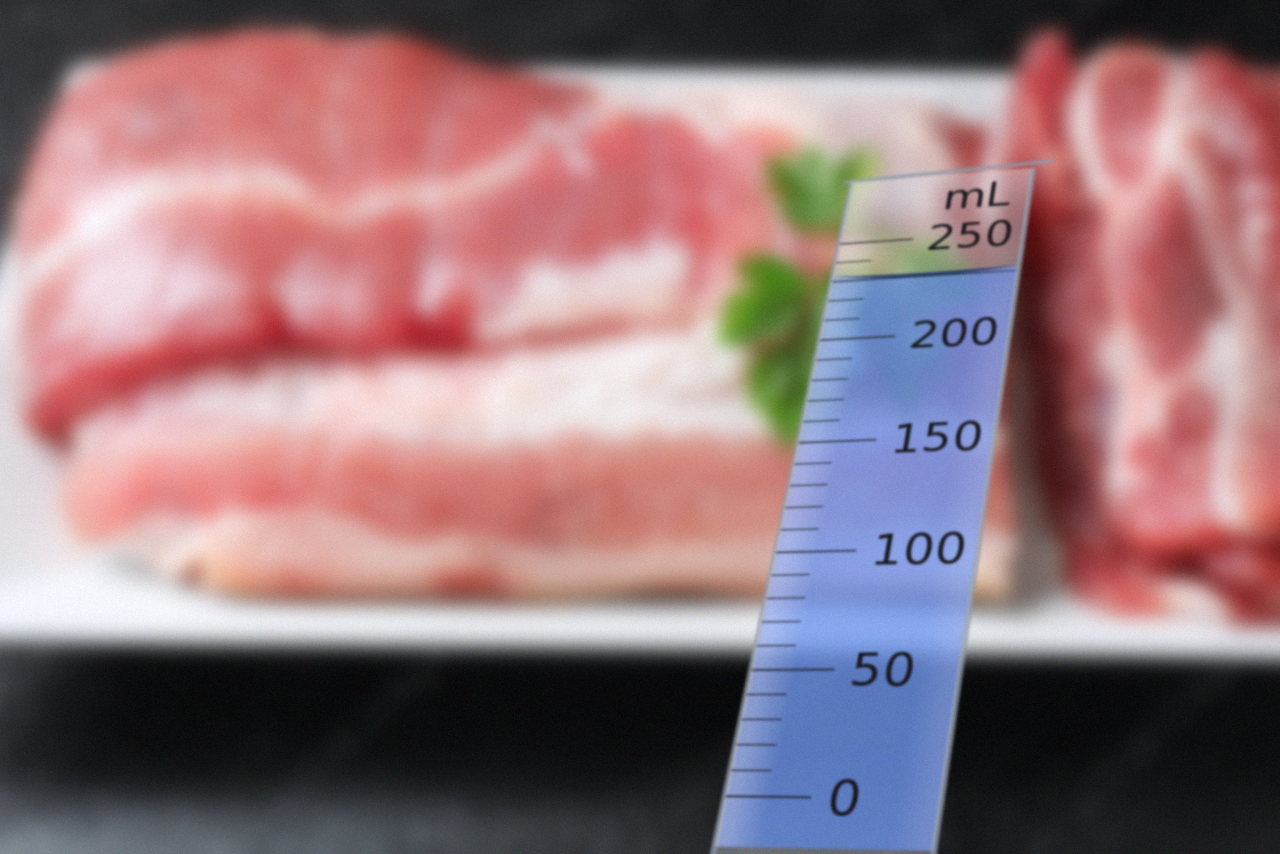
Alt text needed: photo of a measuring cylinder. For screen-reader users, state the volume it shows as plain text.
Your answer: 230 mL
